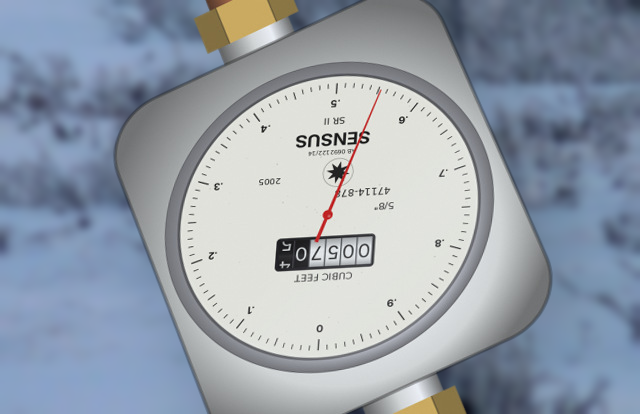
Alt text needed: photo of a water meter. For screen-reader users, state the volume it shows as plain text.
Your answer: 5704.55 ft³
